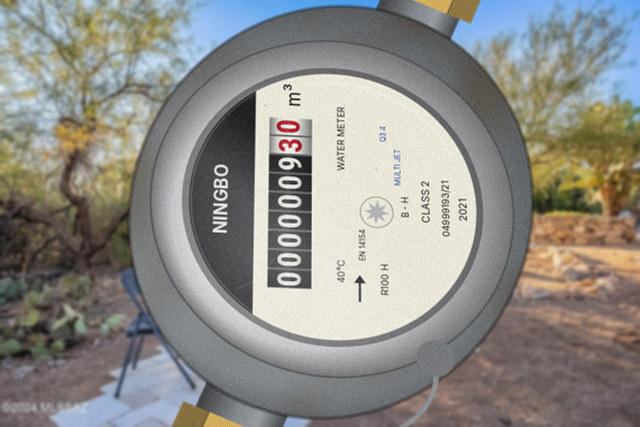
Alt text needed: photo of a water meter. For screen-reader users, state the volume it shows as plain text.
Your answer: 9.30 m³
